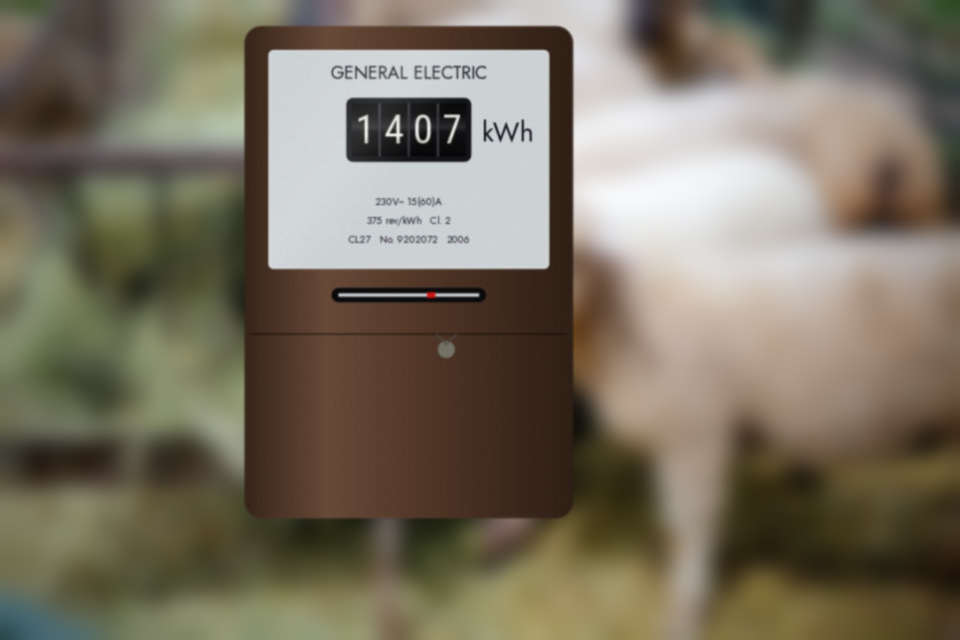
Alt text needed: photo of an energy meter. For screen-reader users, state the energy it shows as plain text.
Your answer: 1407 kWh
